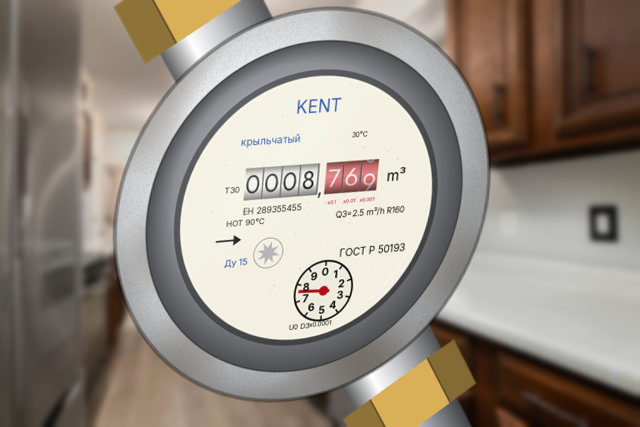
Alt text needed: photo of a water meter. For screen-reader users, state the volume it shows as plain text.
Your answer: 8.7687 m³
